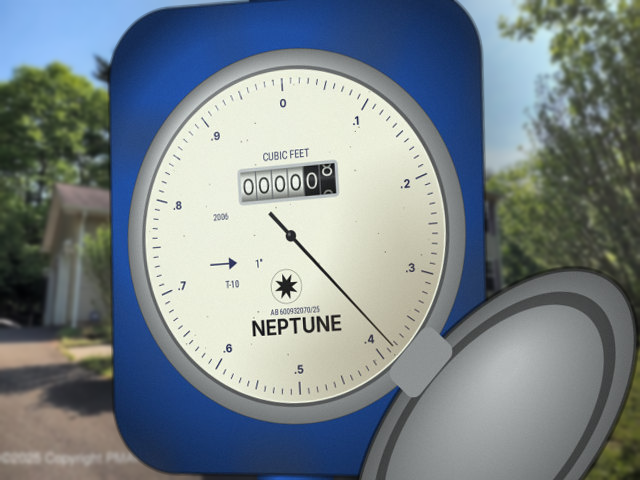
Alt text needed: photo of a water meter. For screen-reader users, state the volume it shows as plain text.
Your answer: 8.38 ft³
